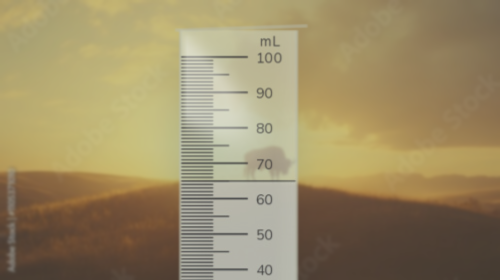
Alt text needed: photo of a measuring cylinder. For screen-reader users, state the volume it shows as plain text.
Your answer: 65 mL
